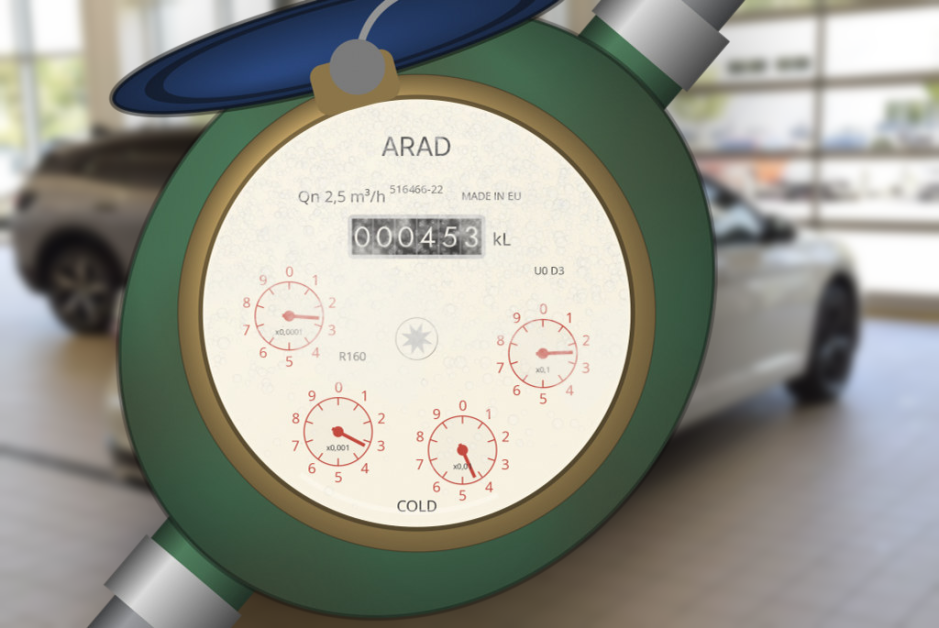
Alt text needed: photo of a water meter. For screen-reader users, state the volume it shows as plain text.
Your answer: 453.2432 kL
